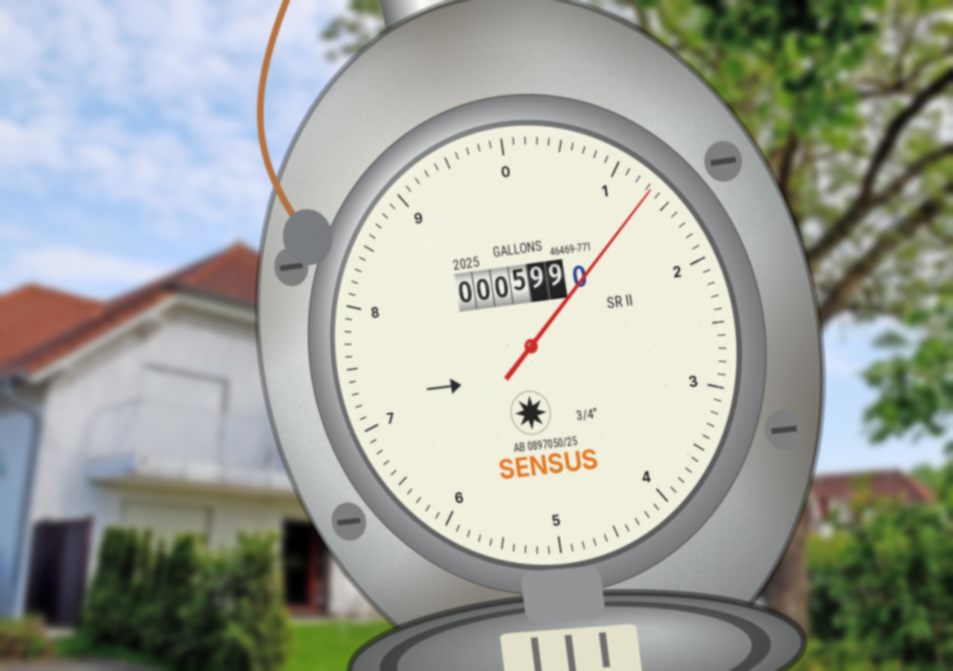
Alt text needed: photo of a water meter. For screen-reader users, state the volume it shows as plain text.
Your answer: 5991.3 gal
